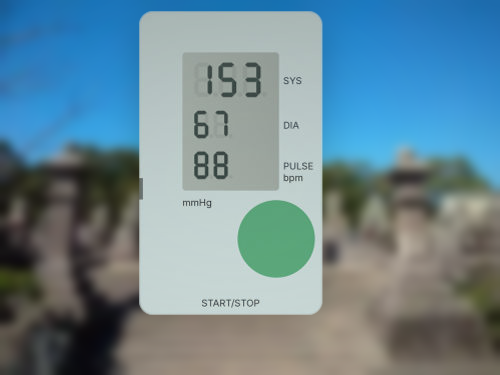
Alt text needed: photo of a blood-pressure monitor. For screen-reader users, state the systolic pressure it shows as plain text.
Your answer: 153 mmHg
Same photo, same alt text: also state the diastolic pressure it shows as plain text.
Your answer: 67 mmHg
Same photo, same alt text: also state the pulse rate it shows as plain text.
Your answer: 88 bpm
